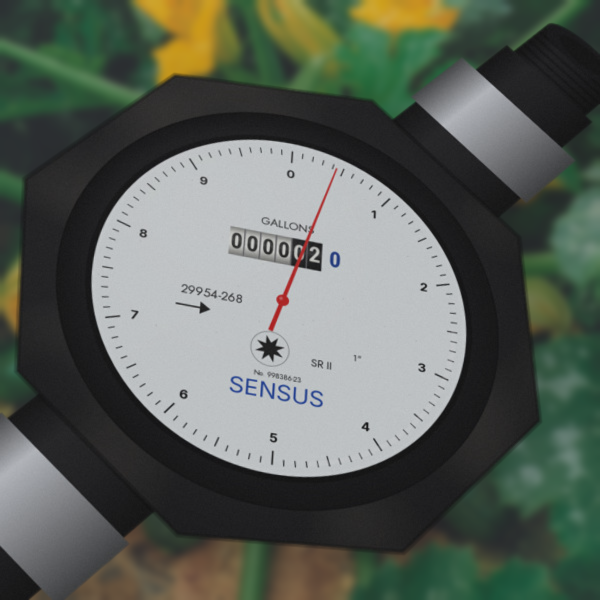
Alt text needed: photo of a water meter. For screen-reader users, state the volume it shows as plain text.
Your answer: 20.4 gal
